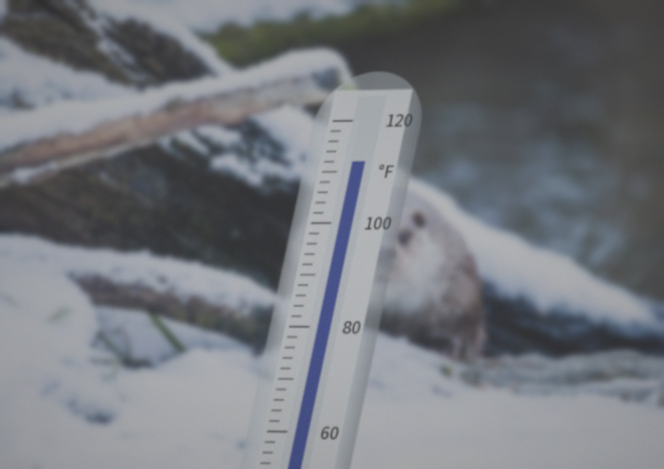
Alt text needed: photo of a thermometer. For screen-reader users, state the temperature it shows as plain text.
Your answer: 112 °F
